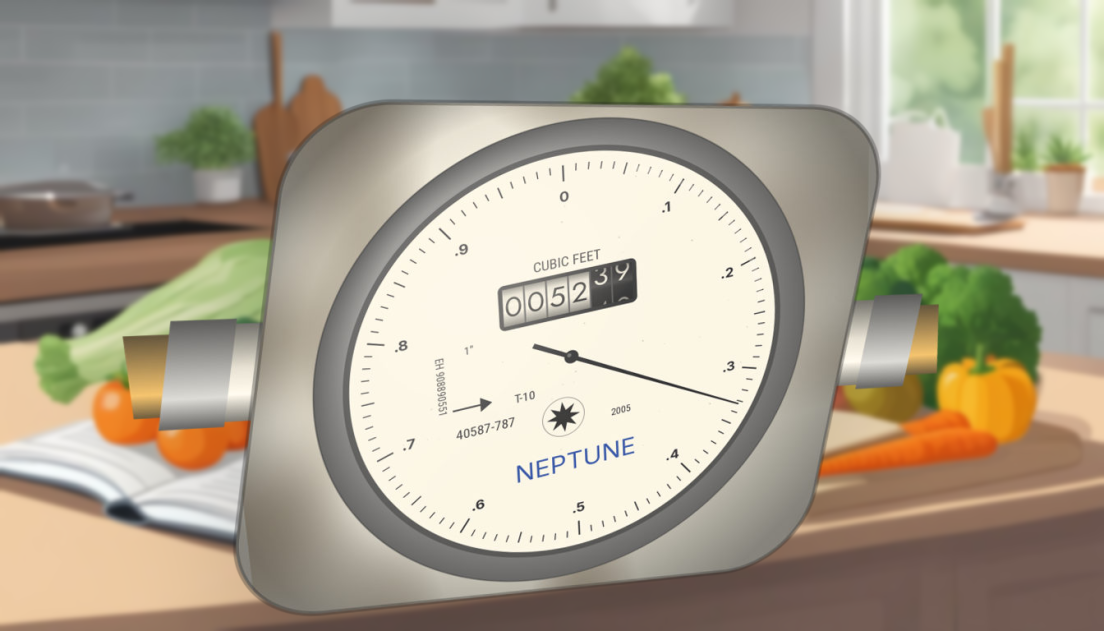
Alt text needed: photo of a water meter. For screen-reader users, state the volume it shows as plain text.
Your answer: 5239.33 ft³
